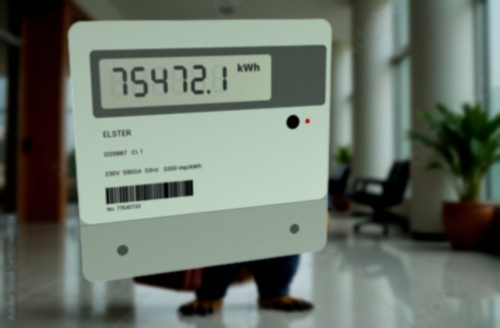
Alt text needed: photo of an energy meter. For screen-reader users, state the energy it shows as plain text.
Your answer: 75472.1 kWh
